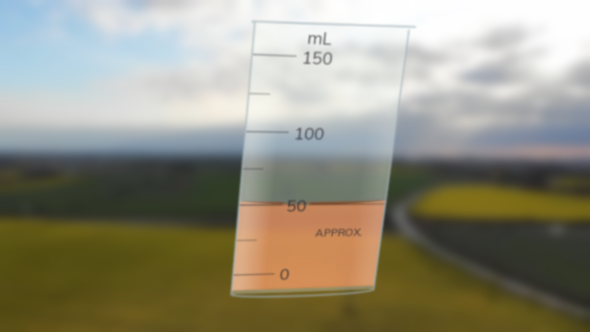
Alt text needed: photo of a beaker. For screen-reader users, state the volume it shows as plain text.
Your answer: 50 mL
